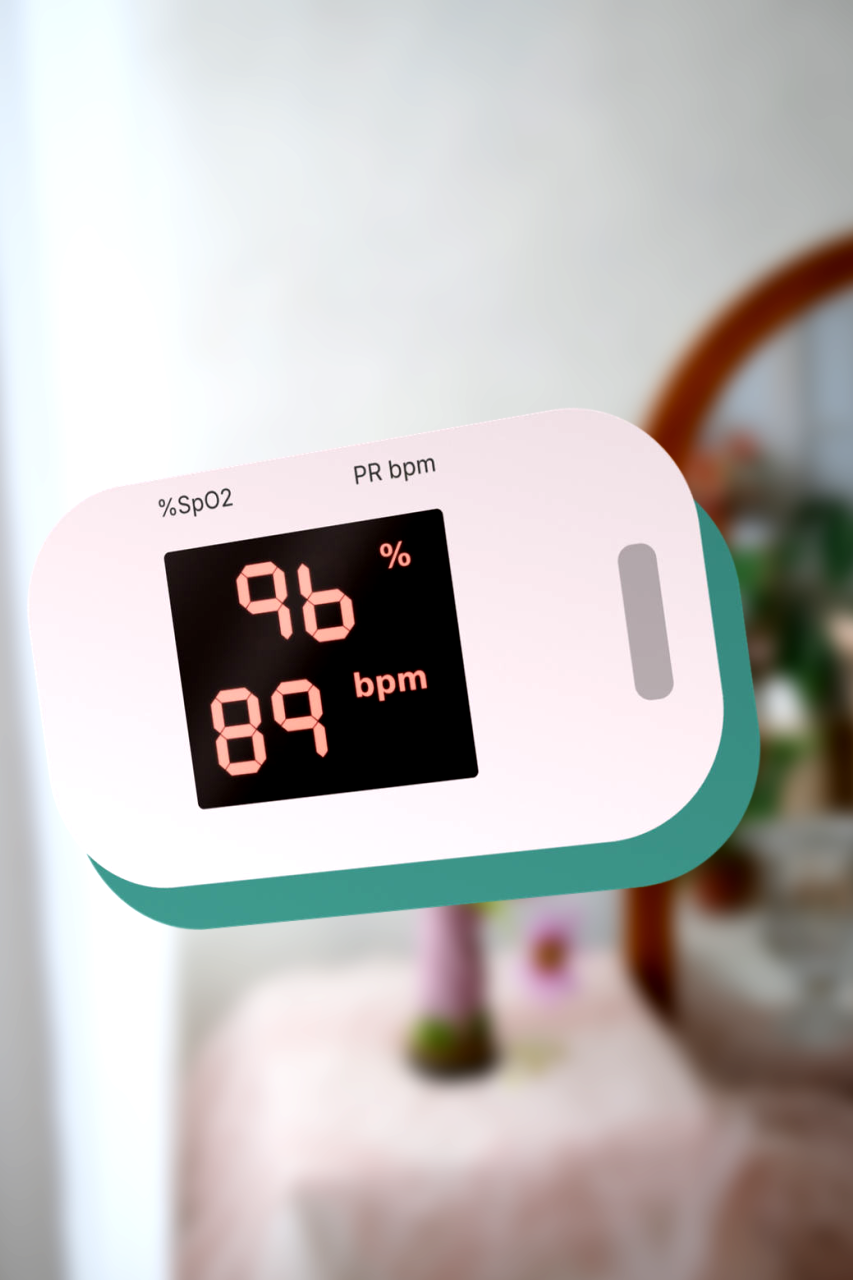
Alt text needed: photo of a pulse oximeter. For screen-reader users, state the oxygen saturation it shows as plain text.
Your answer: 96 %
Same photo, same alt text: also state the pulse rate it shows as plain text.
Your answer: 89 bpm
